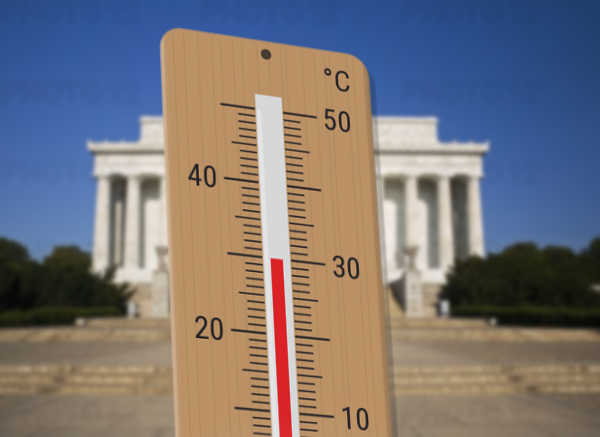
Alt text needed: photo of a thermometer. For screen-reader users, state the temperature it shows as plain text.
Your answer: 30 °C
